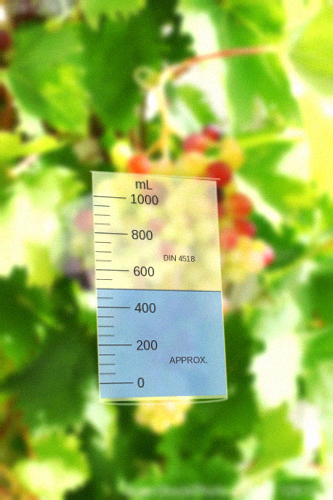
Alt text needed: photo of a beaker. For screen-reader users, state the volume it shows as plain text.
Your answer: 500 mL
